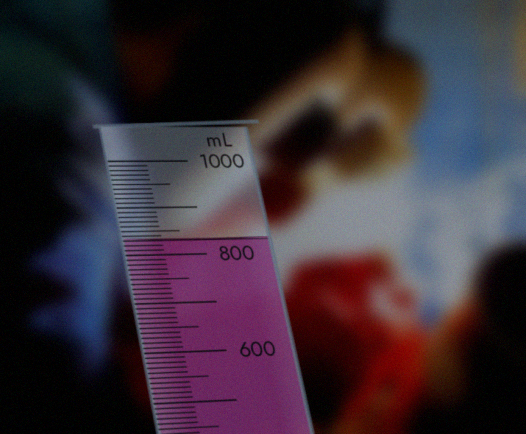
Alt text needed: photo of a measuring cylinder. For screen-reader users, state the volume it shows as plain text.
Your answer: 830 mL
